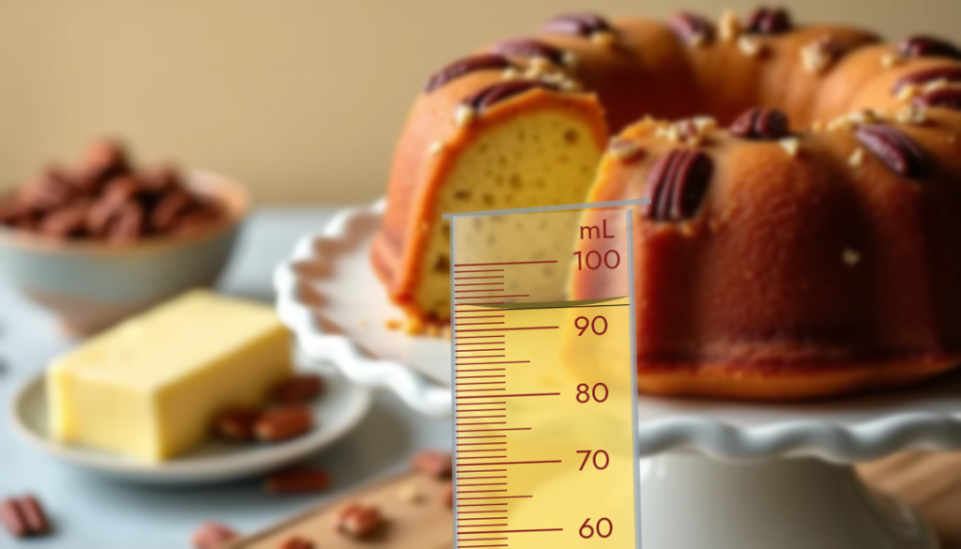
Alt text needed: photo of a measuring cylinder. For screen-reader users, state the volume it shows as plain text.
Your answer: 93 mL
